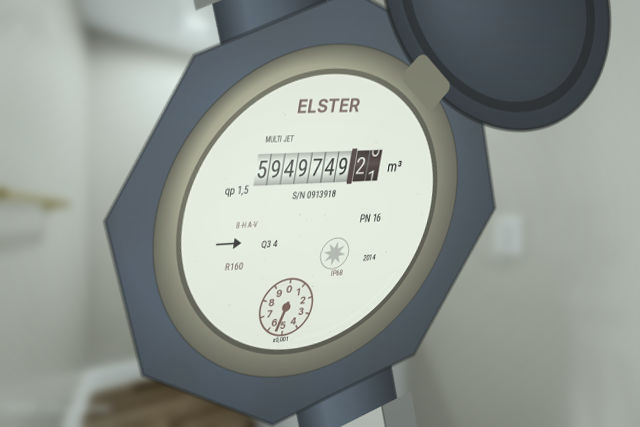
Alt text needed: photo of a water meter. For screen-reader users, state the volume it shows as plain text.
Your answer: 5949749.205 m³
